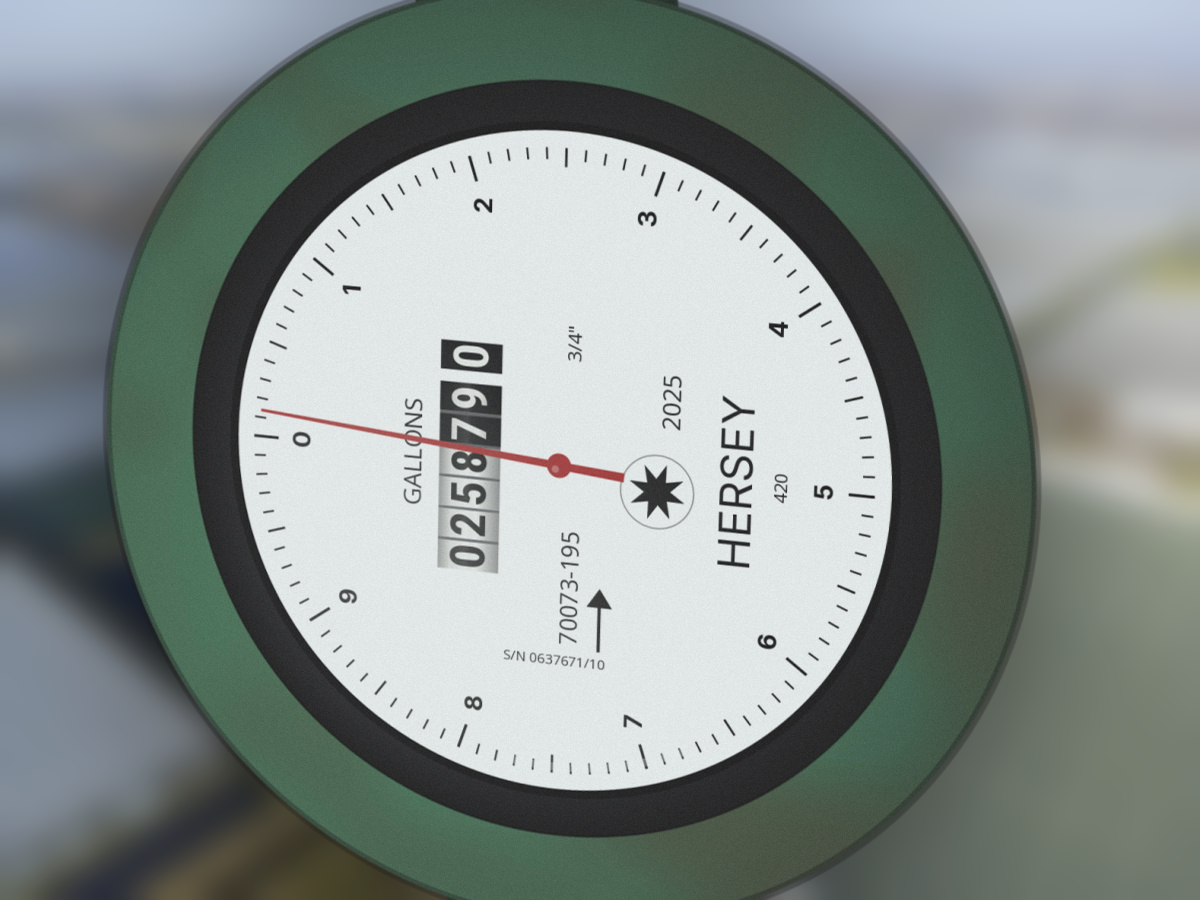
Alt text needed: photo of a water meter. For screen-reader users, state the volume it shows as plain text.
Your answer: 258790.1 gal
